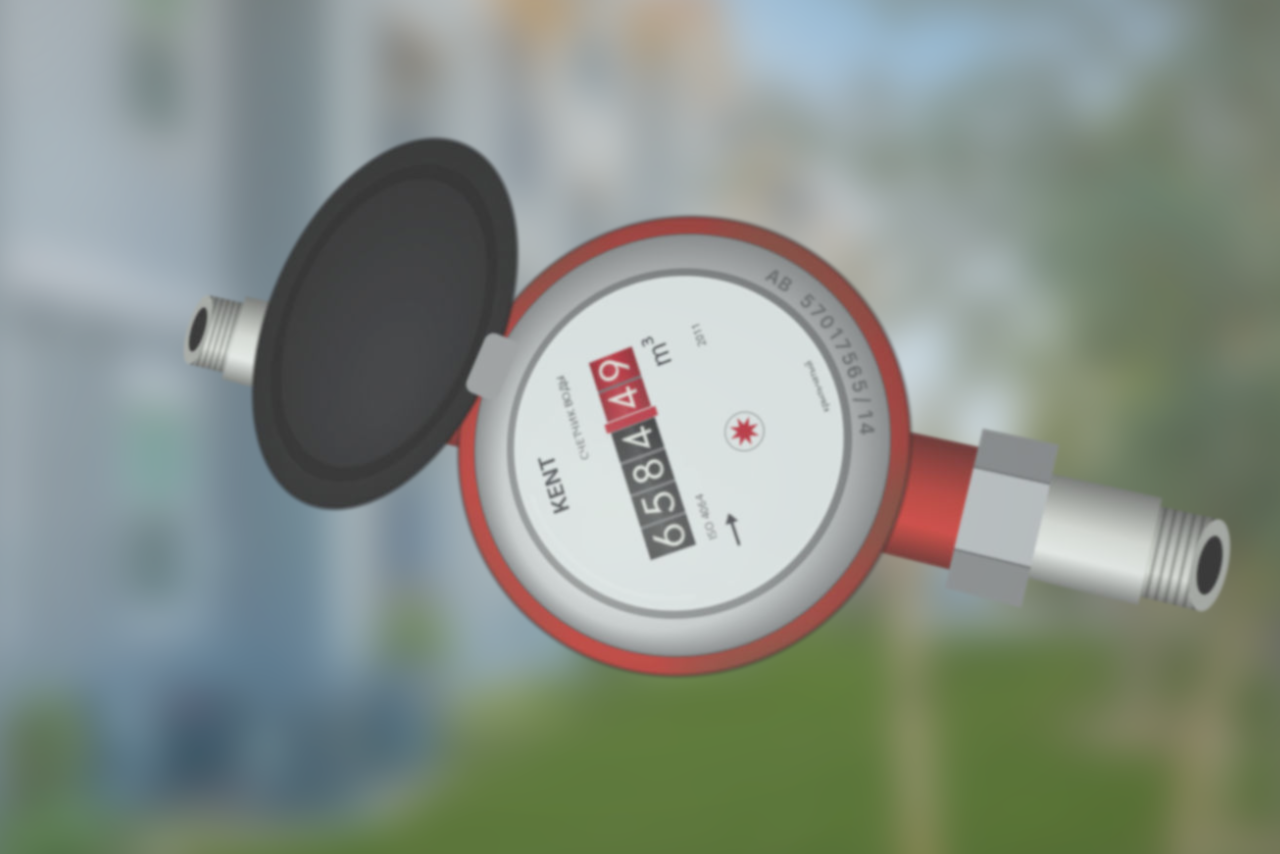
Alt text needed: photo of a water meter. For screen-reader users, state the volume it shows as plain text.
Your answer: 6584.49 m³
